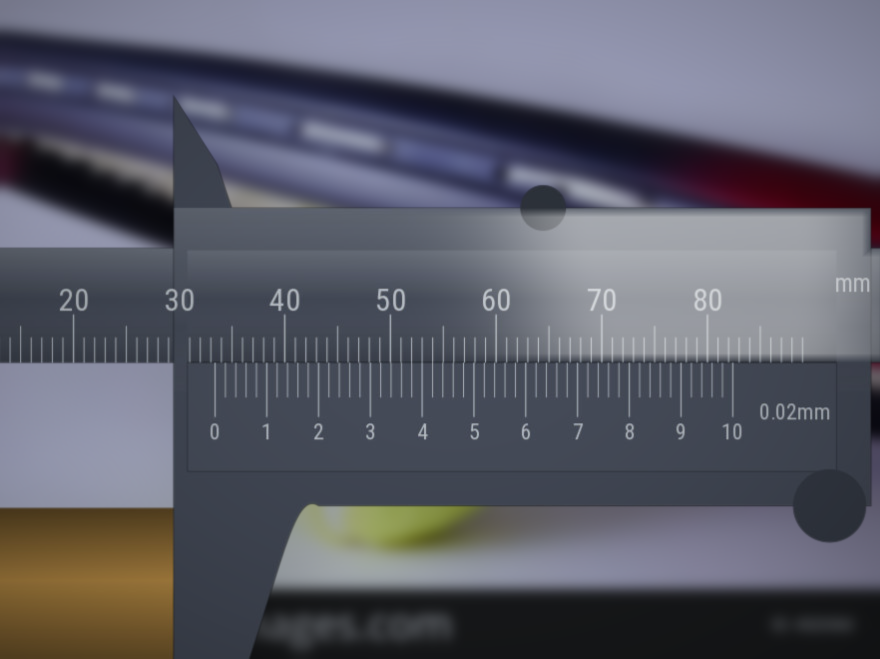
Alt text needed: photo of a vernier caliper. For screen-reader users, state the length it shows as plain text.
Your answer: 33.4 mm
